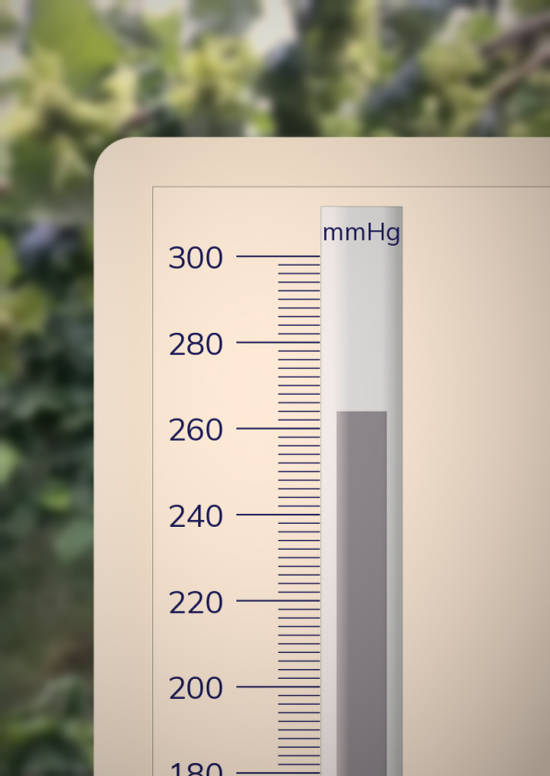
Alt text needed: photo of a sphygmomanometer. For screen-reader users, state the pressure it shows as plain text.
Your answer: 264 mmHg
